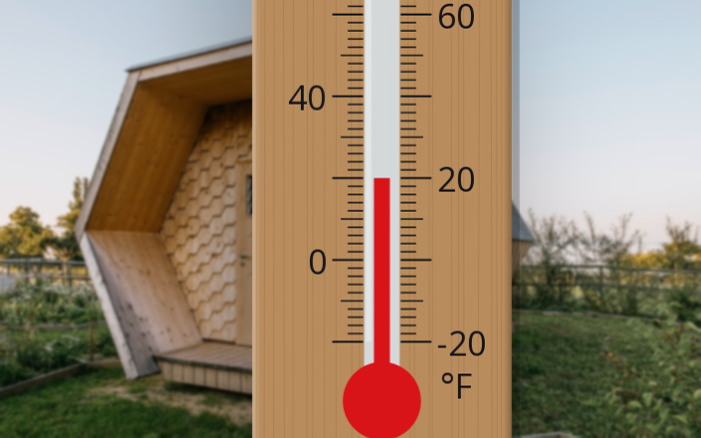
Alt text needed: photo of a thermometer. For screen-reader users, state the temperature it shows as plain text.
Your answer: 20 °F
